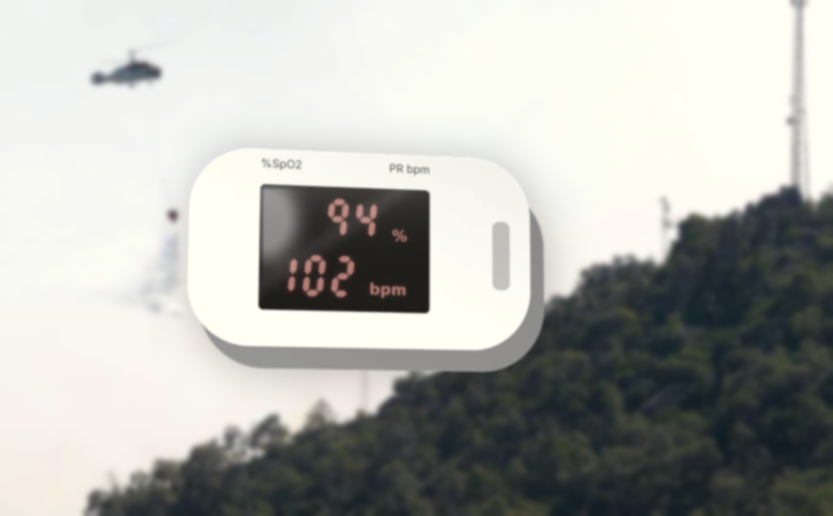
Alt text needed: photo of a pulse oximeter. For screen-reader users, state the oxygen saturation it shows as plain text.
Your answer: 94 %
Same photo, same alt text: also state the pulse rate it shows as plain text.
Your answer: 102 bpm
